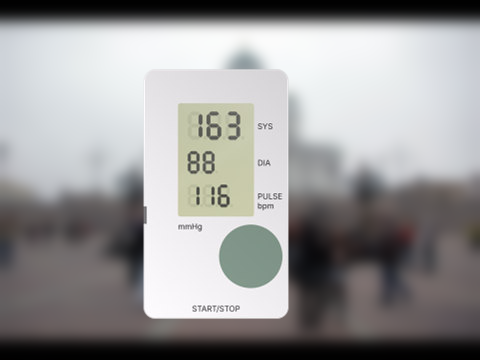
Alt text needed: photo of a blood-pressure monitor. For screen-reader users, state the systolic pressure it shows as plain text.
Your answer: 163 mmHg
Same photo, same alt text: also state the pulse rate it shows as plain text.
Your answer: 116 bpm
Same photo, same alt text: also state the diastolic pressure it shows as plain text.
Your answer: 88 mmHg
